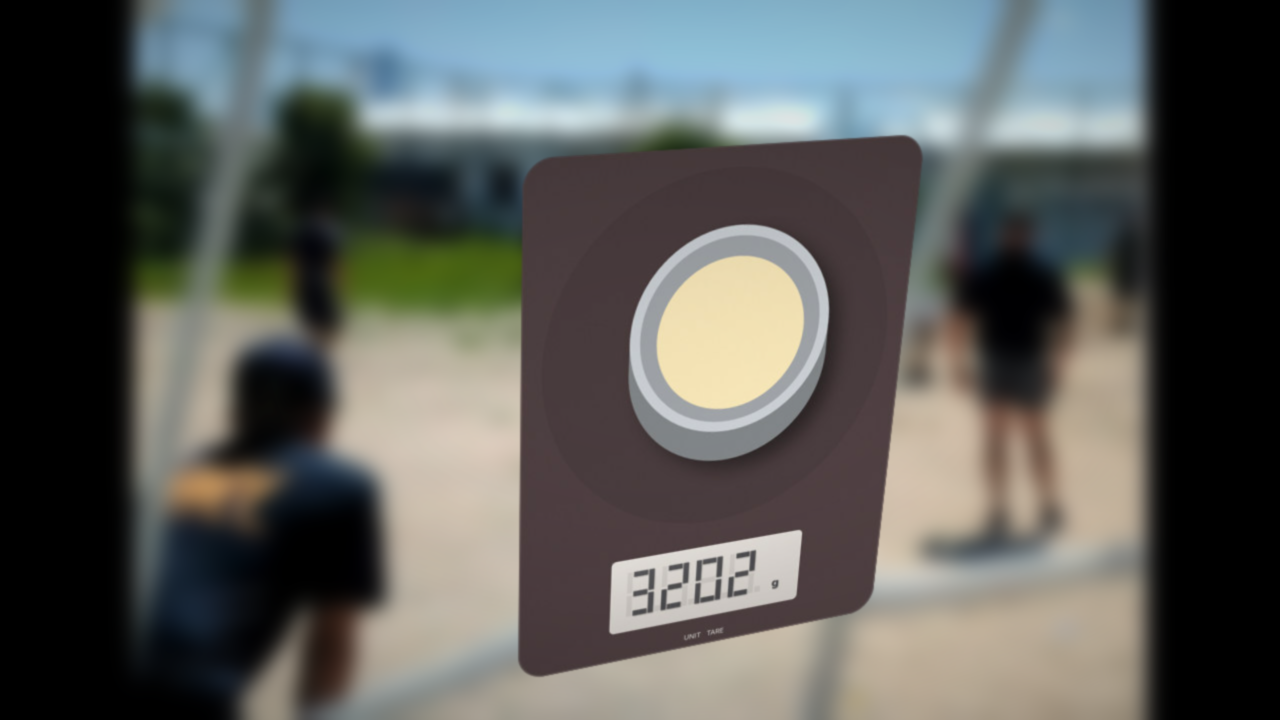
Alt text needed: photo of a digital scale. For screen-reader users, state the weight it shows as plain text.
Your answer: 3202 g
